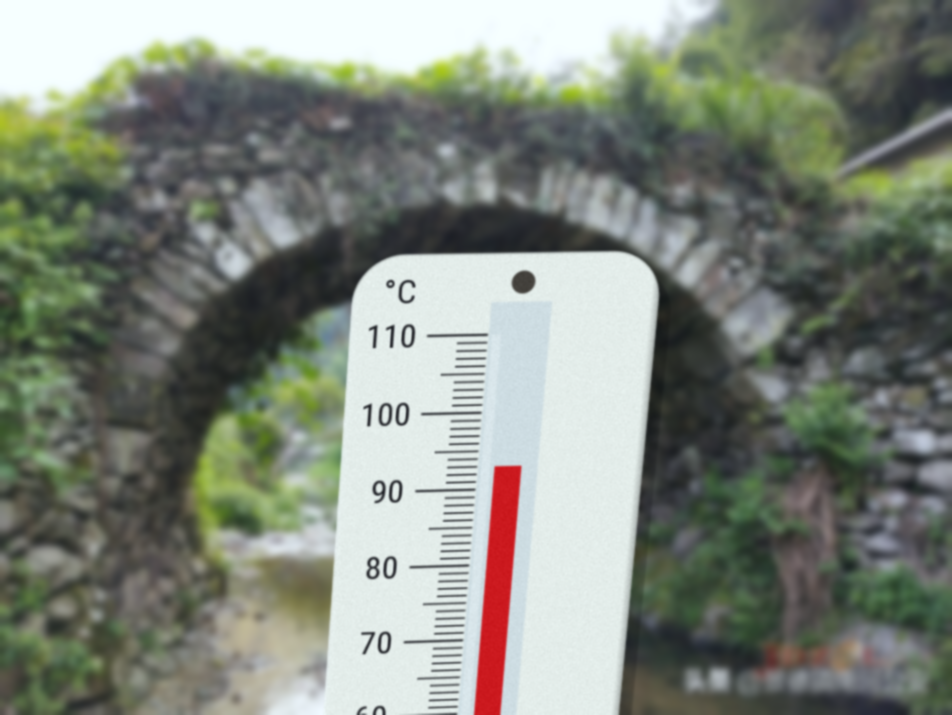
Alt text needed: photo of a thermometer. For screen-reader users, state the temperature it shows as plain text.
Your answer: 93 °C
